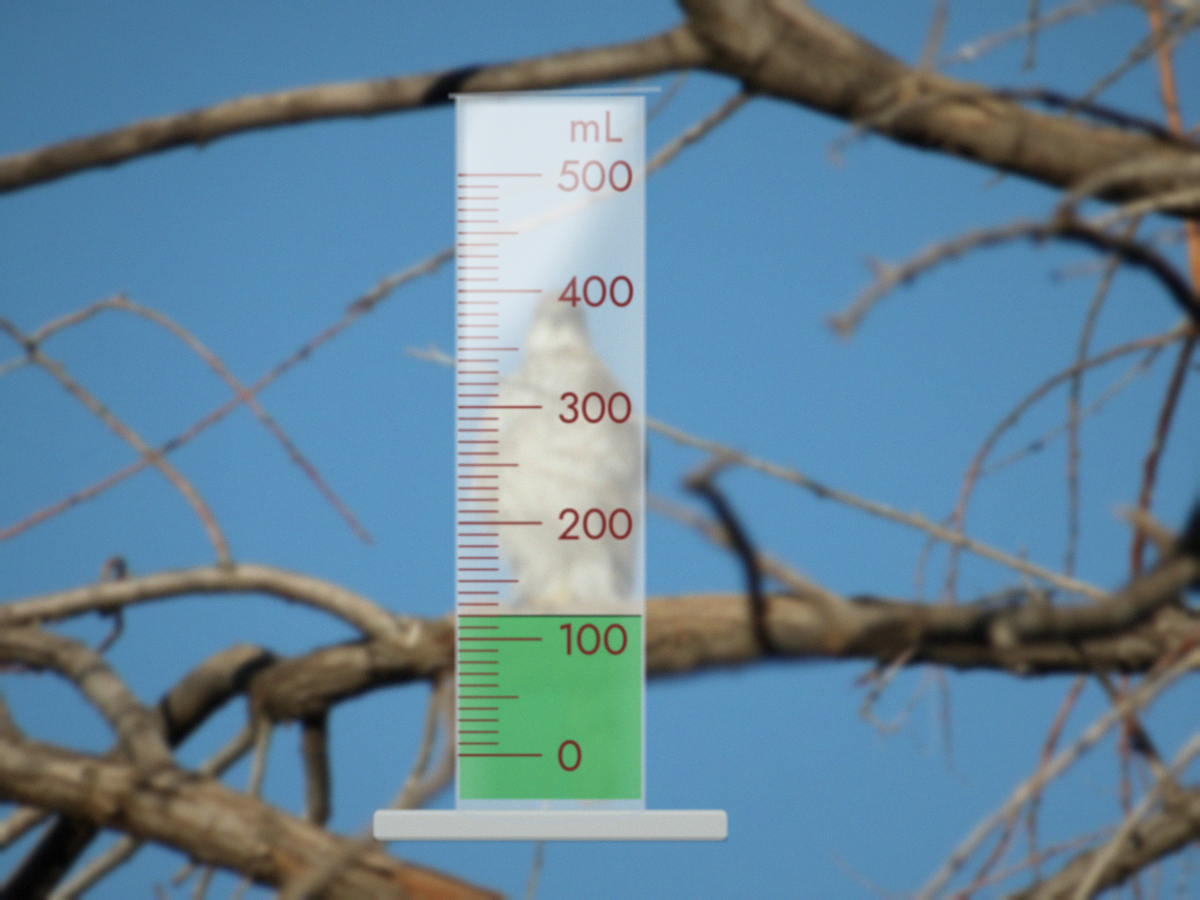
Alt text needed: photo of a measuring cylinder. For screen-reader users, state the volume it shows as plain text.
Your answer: 120 mL
